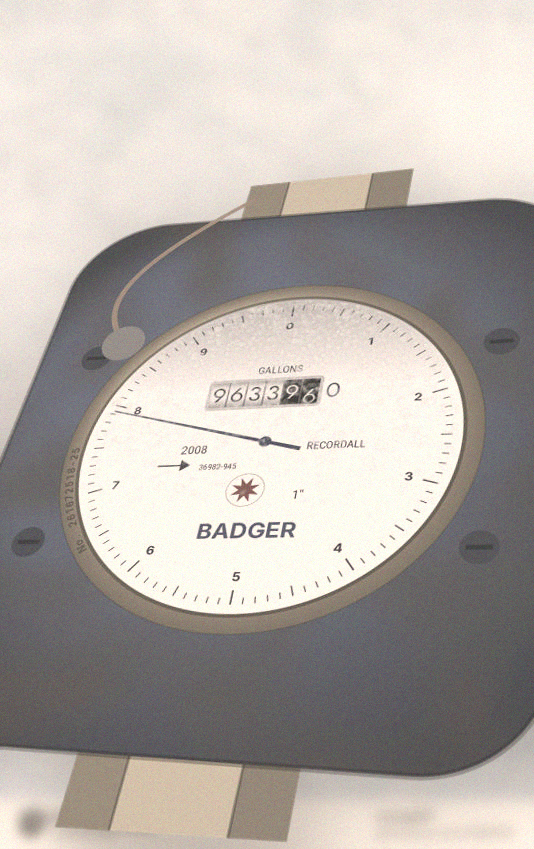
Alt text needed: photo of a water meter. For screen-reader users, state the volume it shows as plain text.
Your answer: 9633957.9 gal
